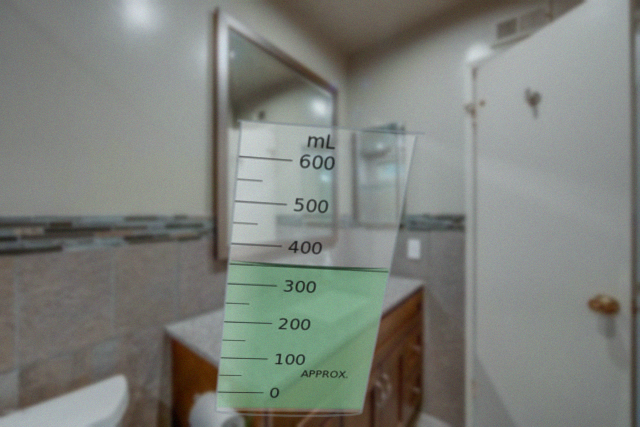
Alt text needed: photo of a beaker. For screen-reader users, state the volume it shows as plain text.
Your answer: 350 mL
